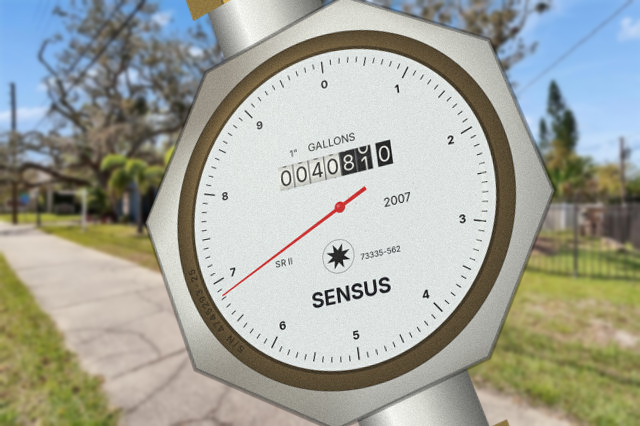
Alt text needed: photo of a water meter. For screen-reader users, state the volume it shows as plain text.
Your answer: 40806.8 gal
